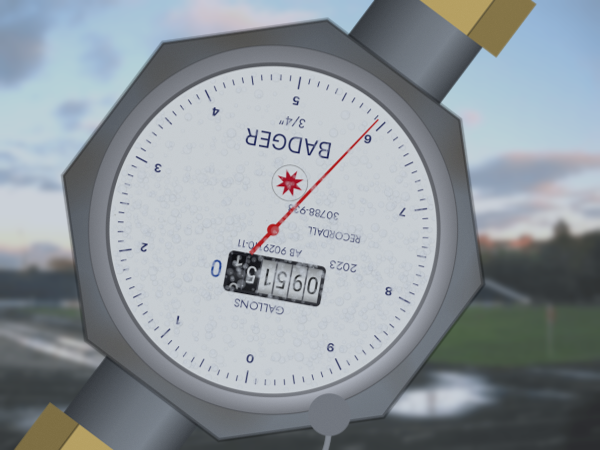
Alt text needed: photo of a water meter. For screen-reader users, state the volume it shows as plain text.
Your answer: 951505.9 gal
